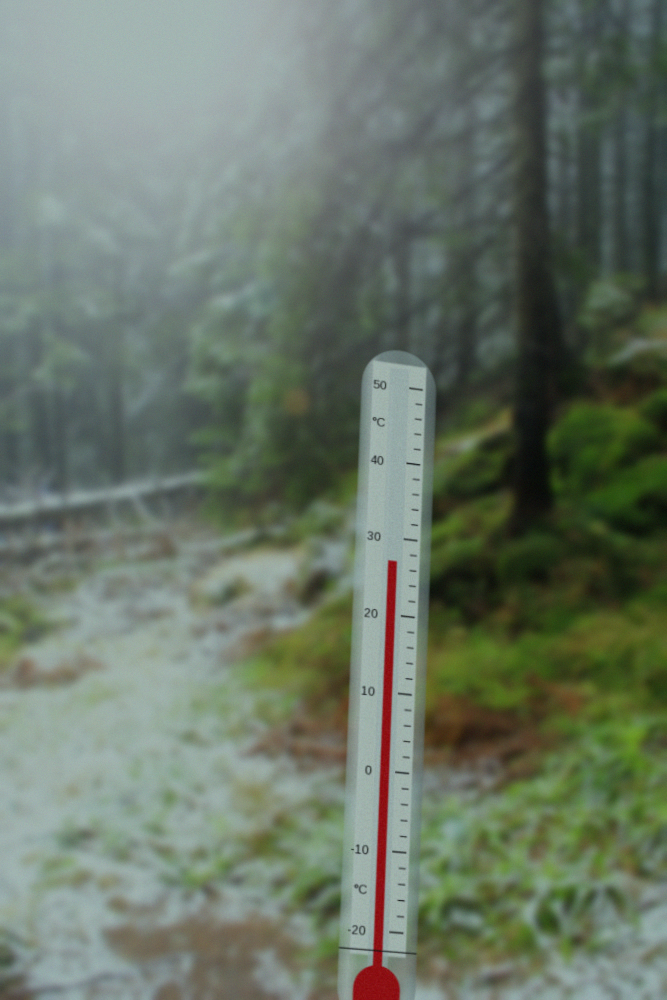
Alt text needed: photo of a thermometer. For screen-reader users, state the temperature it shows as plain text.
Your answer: 27 °C
